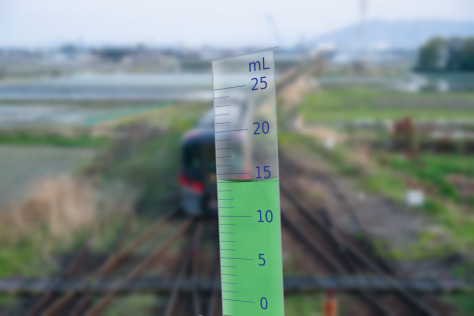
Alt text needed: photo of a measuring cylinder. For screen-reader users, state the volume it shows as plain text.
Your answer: 14 mL
